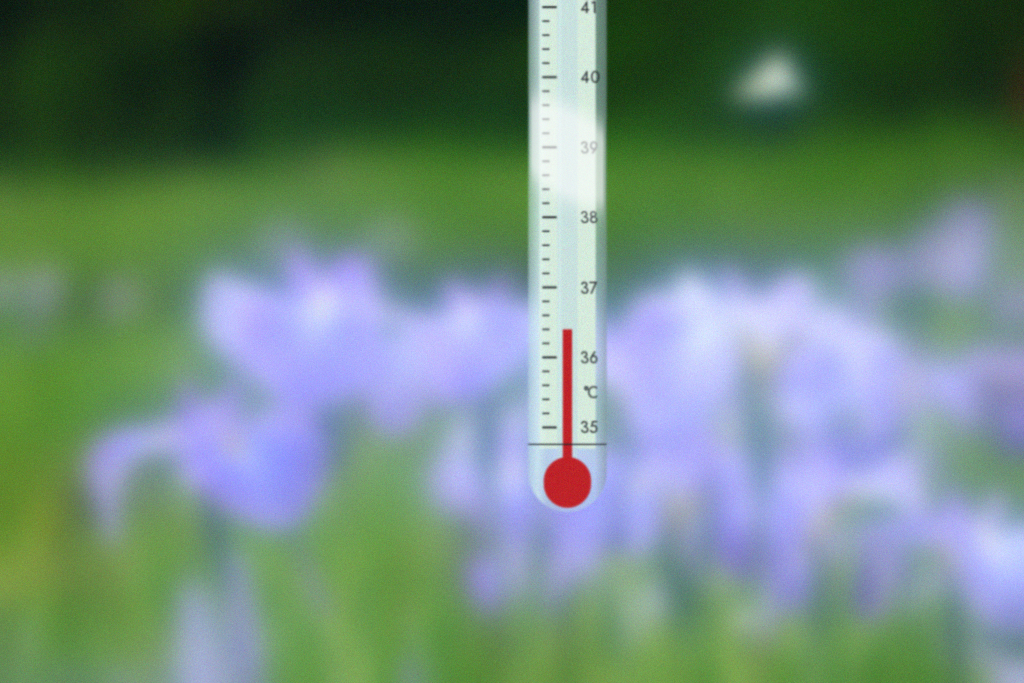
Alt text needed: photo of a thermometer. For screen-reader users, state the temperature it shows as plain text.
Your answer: 36.4 °C
